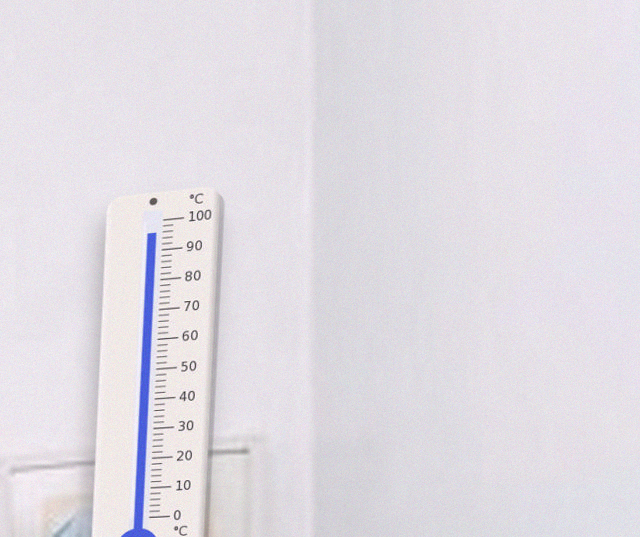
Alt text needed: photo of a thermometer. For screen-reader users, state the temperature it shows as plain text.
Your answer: 96 °C
